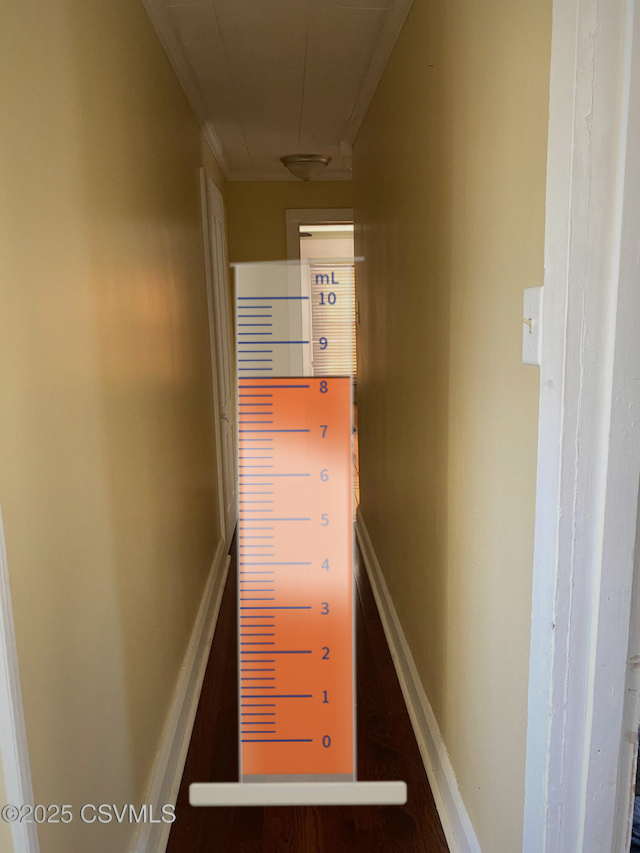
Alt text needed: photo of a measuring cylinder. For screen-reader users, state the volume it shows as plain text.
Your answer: 8.2 mL
